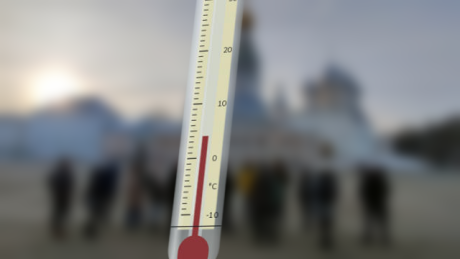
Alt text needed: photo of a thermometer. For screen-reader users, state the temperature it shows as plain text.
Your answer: 4 °C
